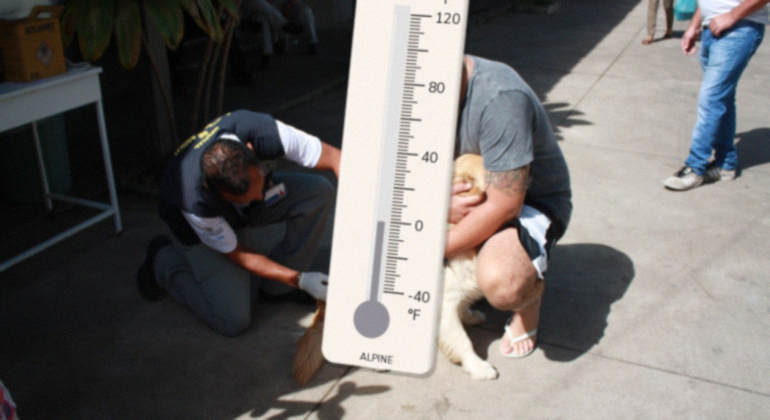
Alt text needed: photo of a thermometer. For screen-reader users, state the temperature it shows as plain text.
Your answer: 0 °F
